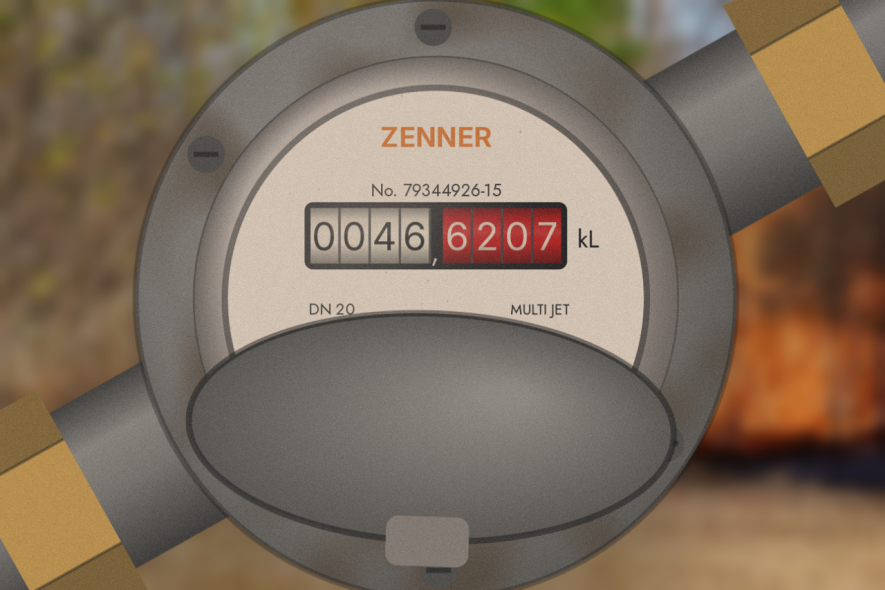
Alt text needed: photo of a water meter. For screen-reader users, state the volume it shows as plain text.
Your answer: 46.6207 kL
